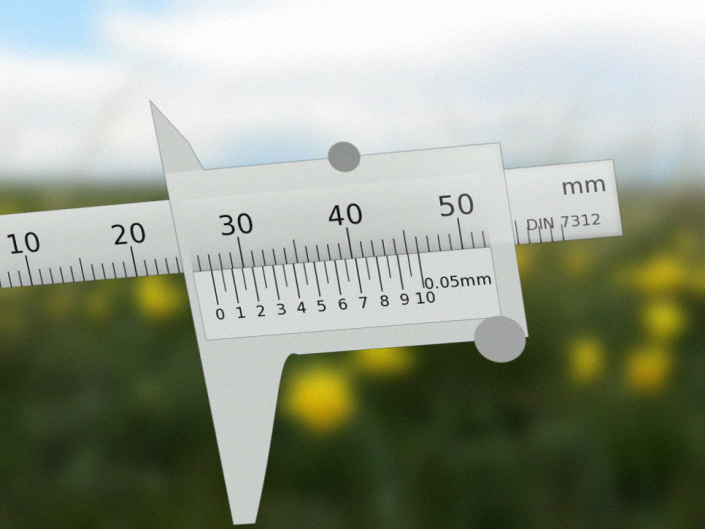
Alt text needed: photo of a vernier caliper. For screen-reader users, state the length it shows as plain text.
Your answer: 27.0 mm
